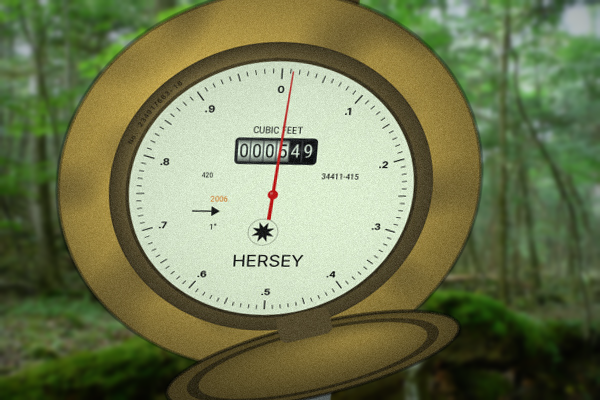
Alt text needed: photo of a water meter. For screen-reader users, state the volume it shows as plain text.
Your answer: 549.01 ft³
